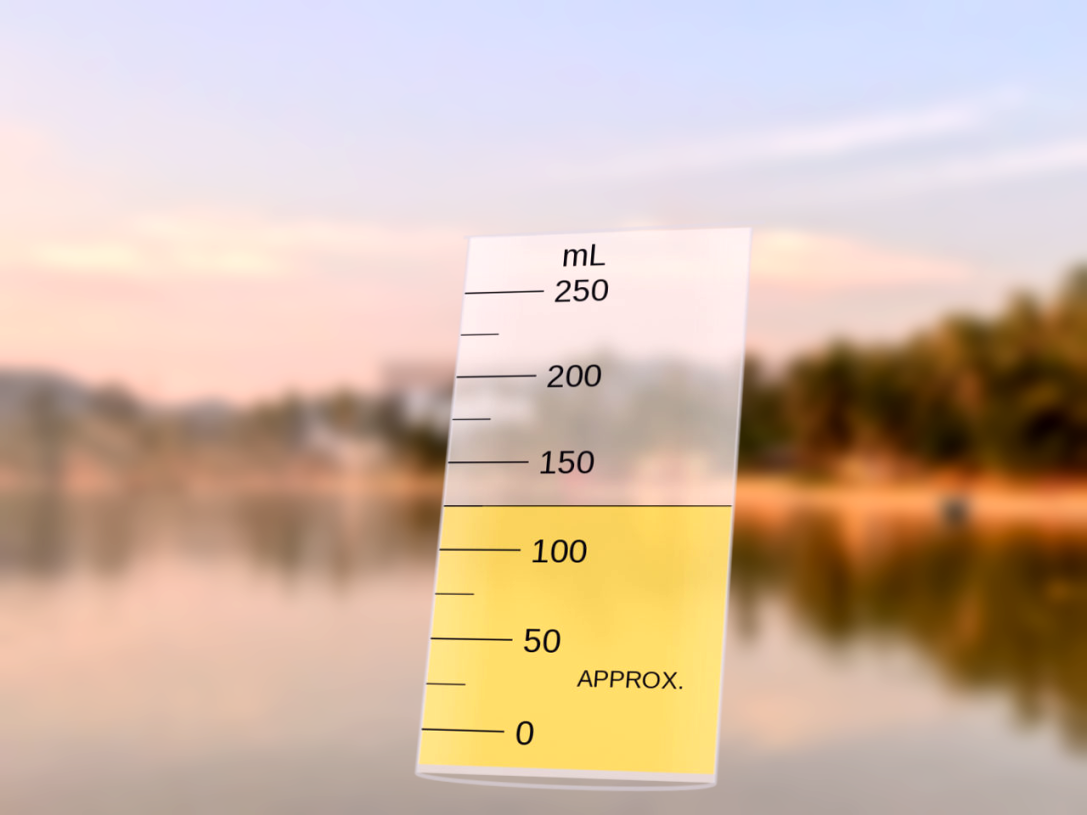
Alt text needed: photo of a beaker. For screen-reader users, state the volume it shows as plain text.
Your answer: 125 mL
